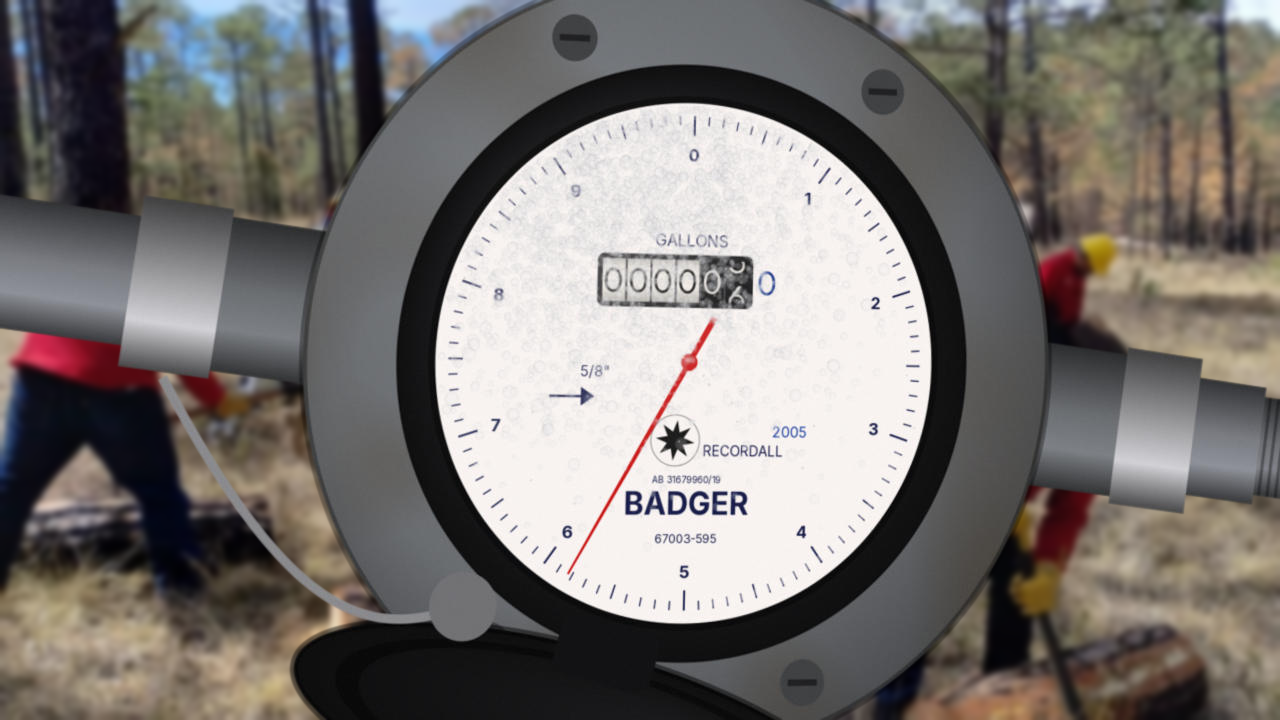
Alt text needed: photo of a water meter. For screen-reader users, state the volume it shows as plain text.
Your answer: 55.8 gal
